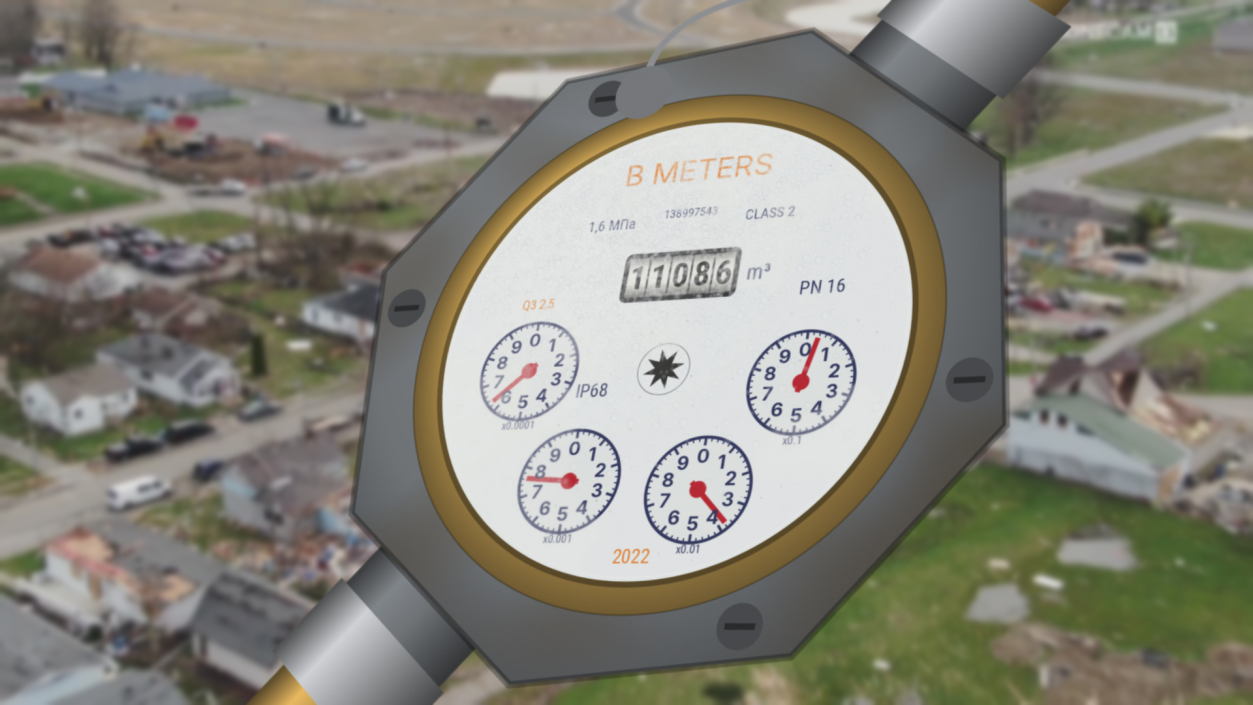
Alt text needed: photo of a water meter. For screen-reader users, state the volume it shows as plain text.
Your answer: 11086.0376 m³
